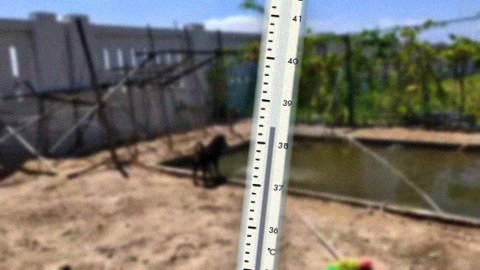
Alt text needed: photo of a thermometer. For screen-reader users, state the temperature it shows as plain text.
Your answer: 38.4 °C
